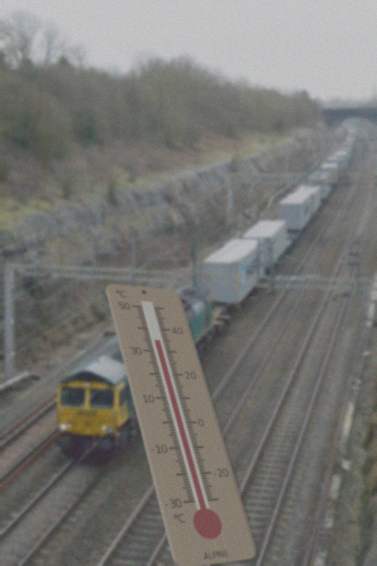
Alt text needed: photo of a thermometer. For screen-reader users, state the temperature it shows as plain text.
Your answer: 35 °C
